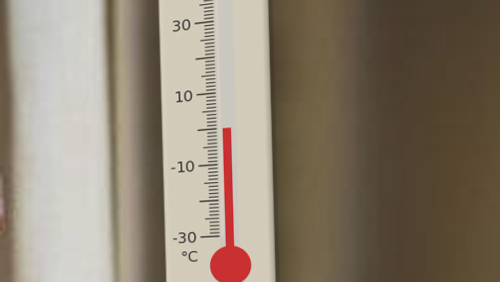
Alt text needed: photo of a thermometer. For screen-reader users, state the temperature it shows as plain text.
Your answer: 0 °C
